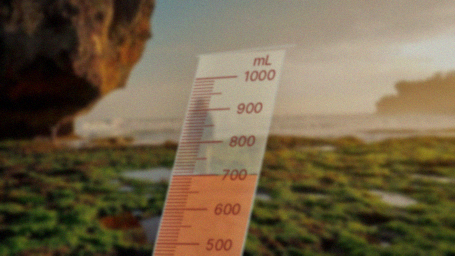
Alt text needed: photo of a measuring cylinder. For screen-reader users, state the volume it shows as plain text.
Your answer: 700 mL
